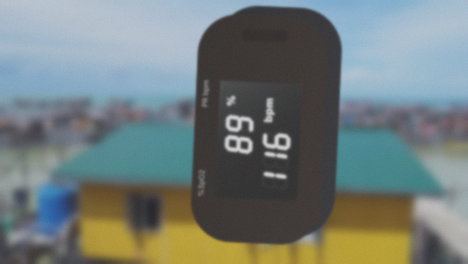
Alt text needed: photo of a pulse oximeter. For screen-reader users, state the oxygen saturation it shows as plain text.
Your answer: 89 %
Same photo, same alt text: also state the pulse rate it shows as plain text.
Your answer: 116 bpm
